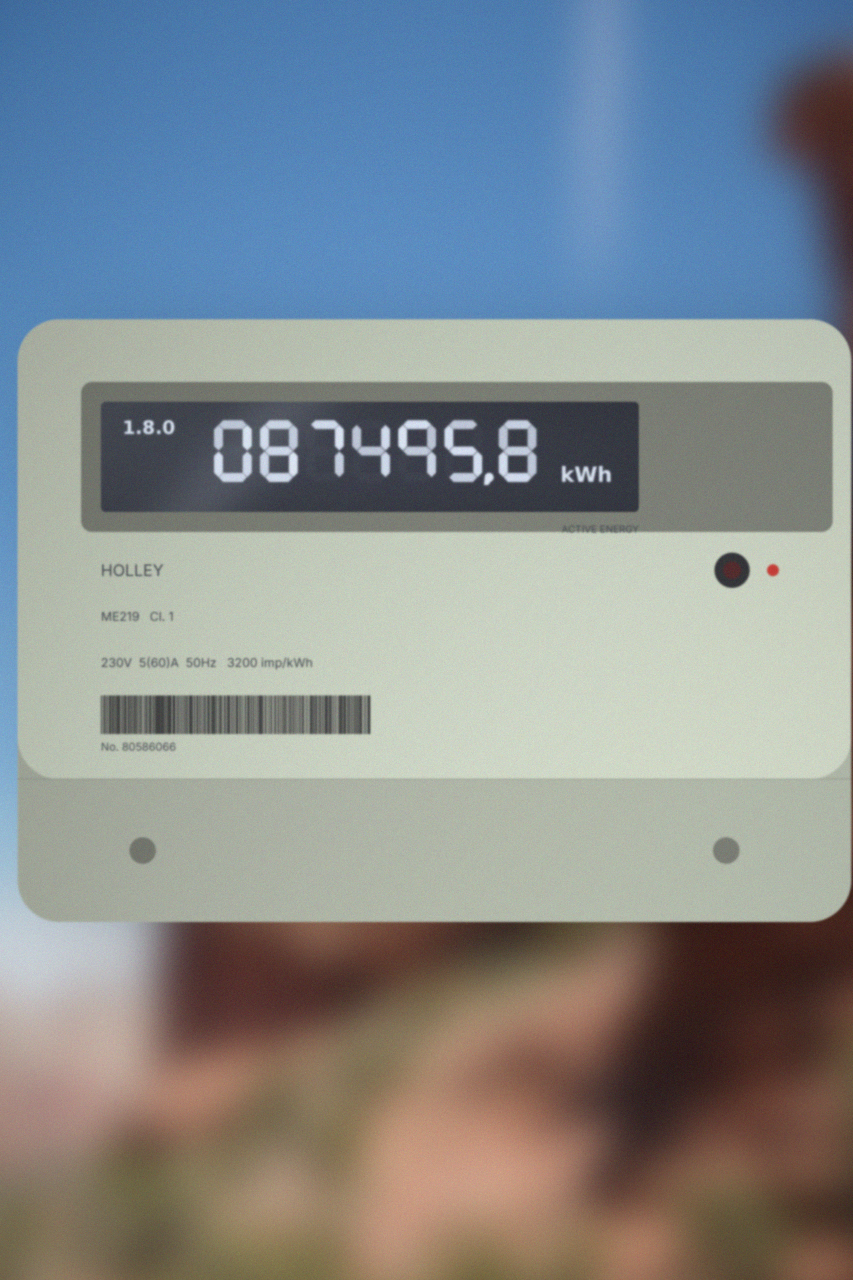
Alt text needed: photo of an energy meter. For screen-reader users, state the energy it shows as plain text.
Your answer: 87495.8 kWh
